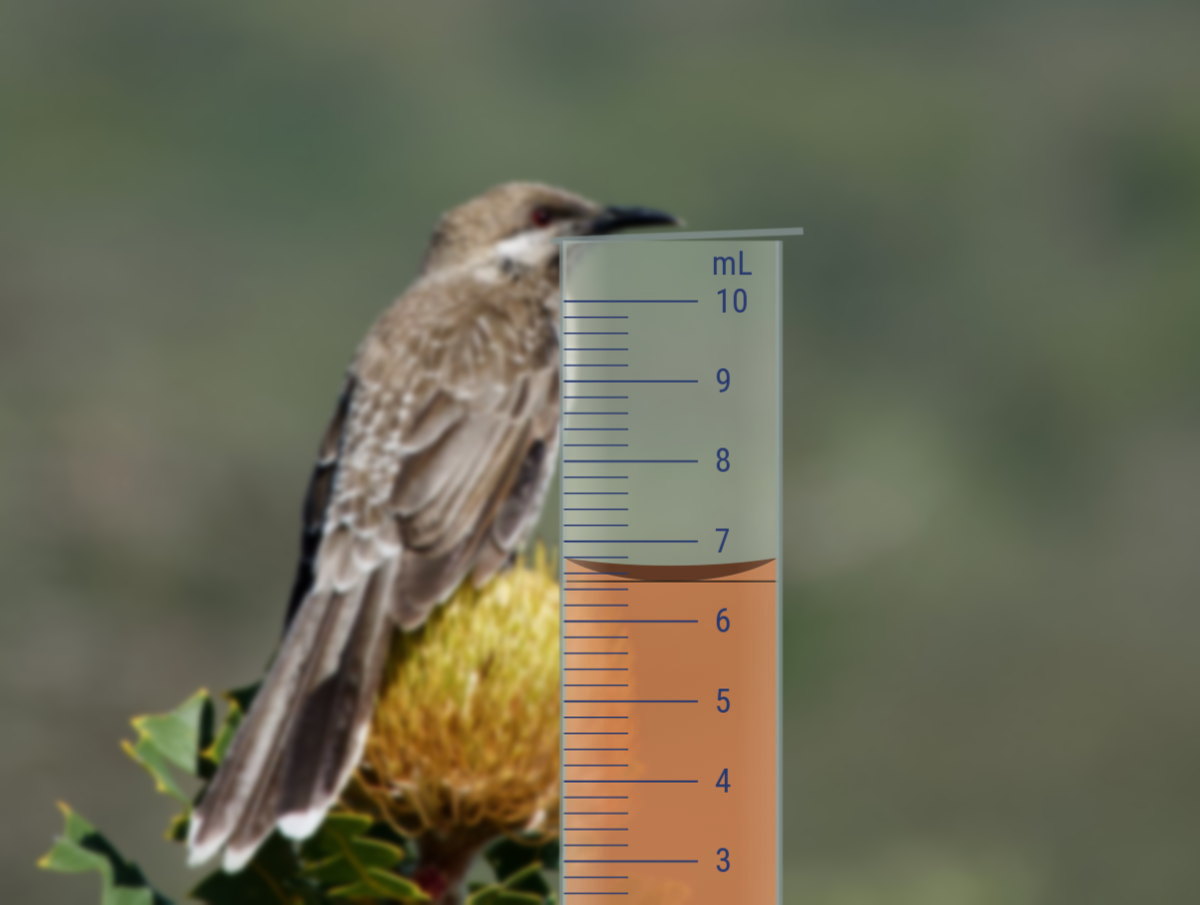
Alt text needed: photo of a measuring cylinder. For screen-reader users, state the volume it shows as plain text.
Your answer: 6.5 mL
